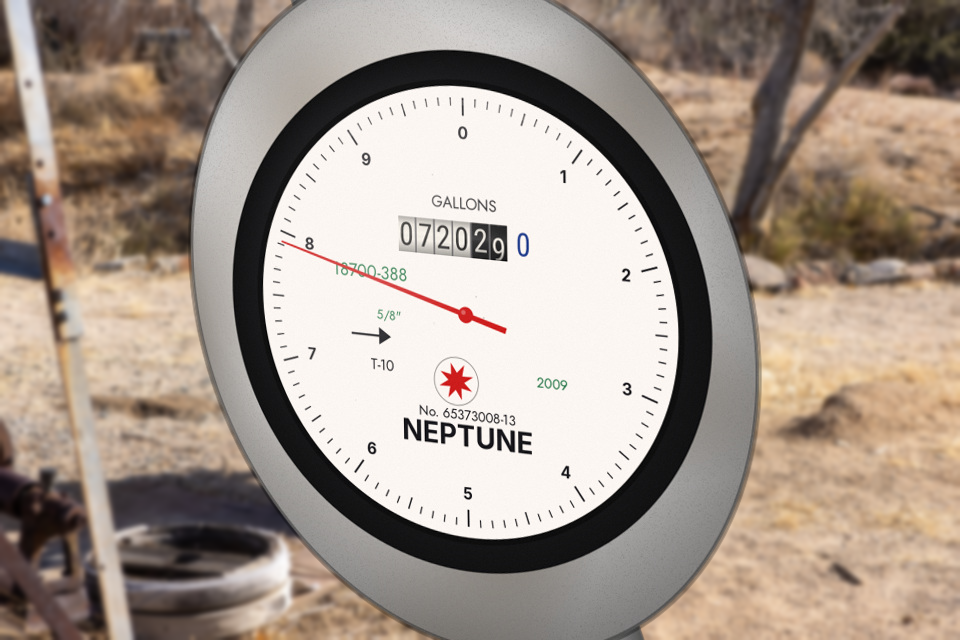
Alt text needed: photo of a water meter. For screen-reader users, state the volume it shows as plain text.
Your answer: 720287.9 gal
